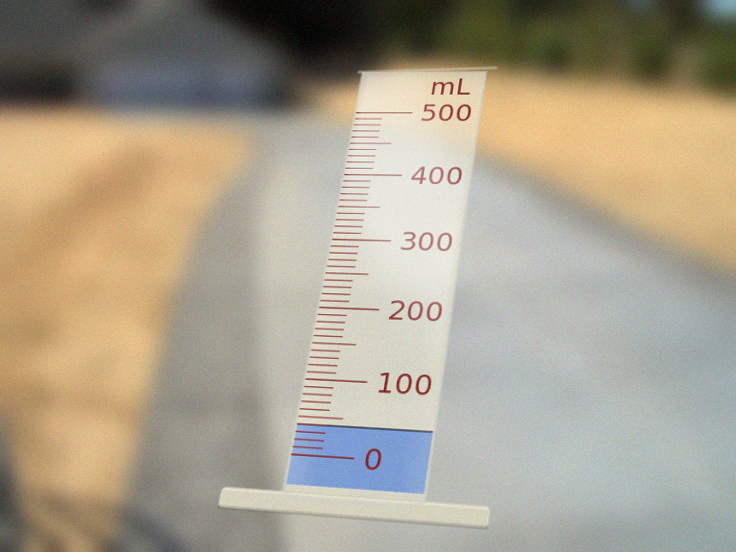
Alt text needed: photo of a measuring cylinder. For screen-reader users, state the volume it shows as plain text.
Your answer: 40 mL
